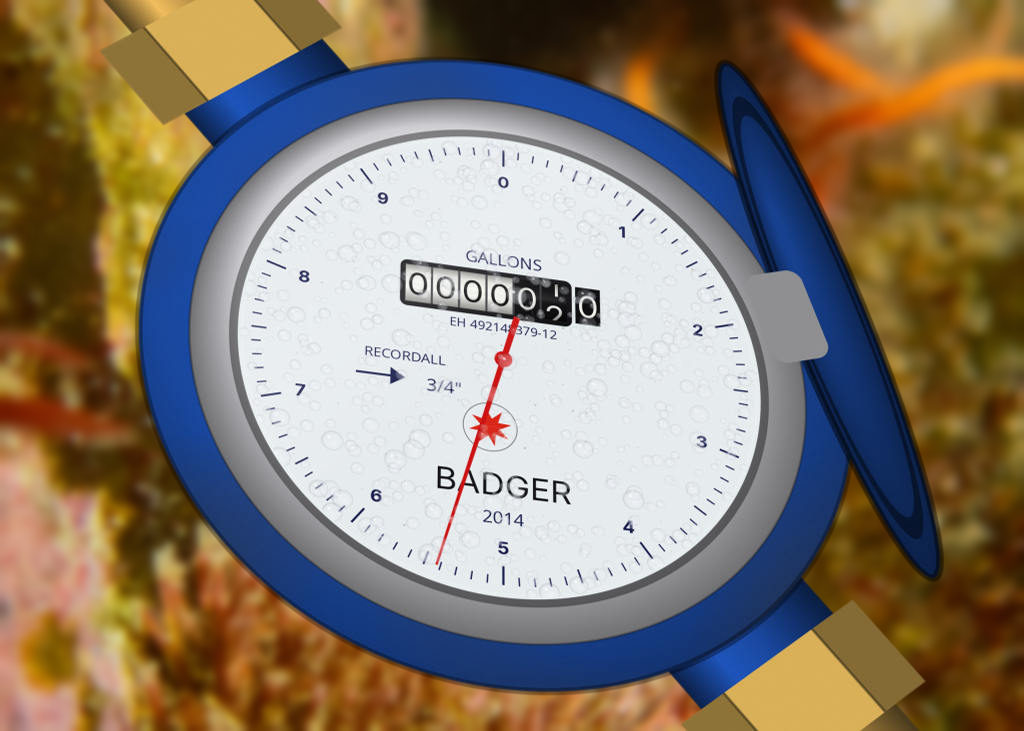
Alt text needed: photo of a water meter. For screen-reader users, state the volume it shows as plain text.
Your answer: 15.4 gal
